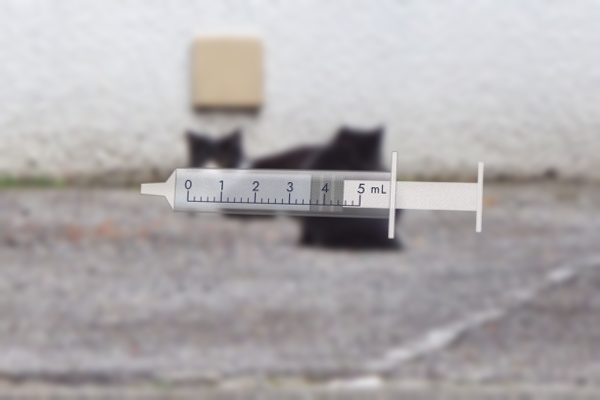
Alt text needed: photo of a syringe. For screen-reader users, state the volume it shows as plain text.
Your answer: 3.6 mL
